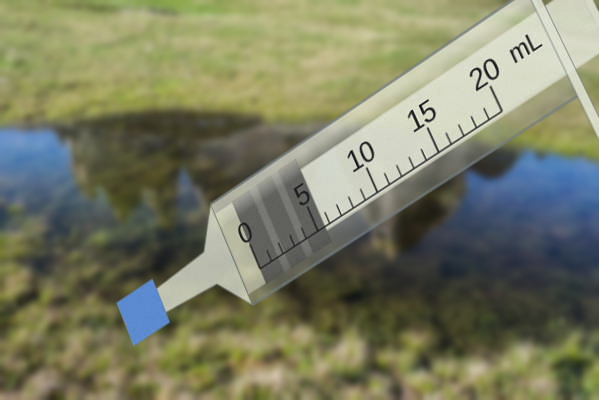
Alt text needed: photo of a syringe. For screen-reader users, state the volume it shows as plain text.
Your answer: 0 mL
